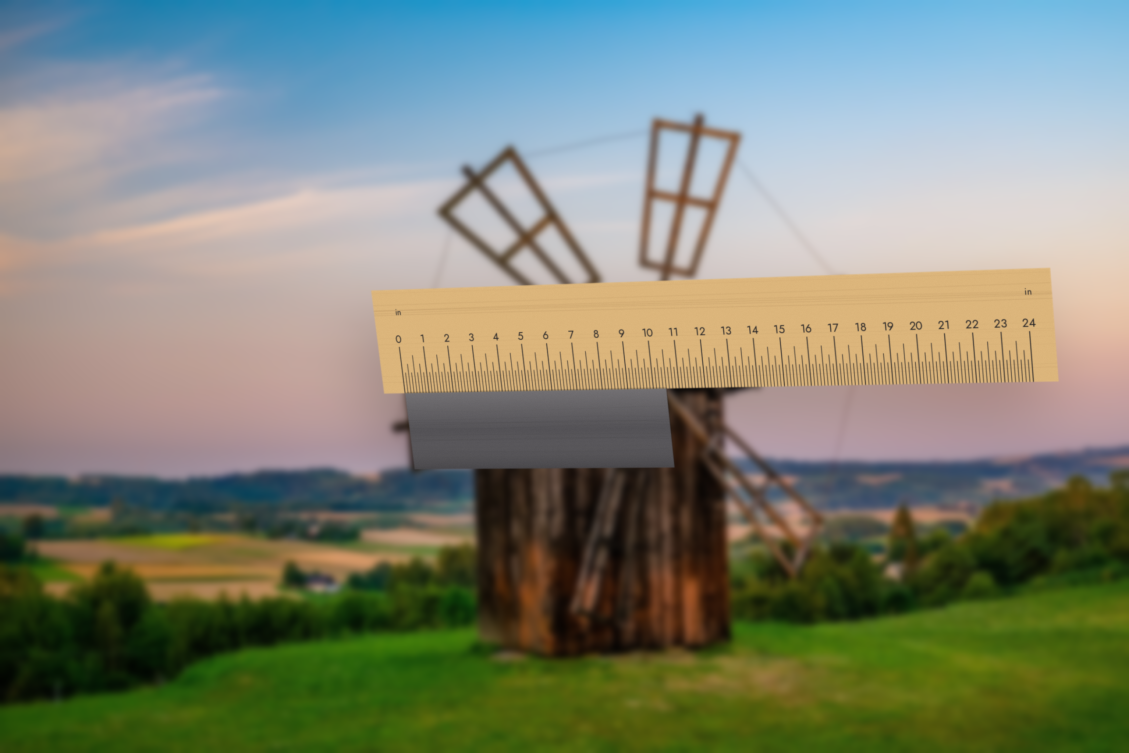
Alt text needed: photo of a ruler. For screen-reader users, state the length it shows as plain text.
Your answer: 10.5 in
